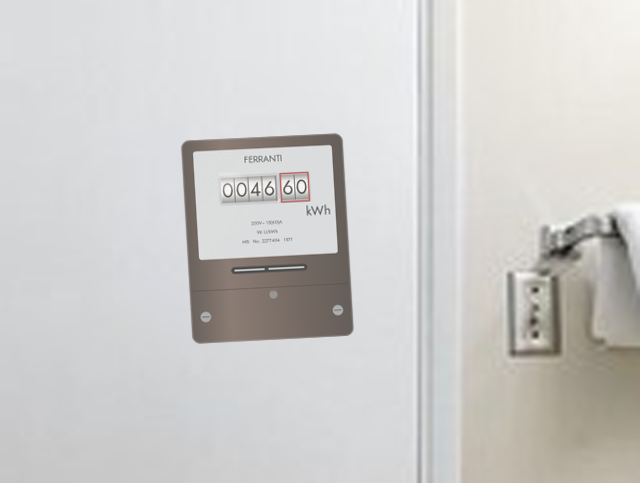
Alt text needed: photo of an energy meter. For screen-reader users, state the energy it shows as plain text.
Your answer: 46.60 kWh
